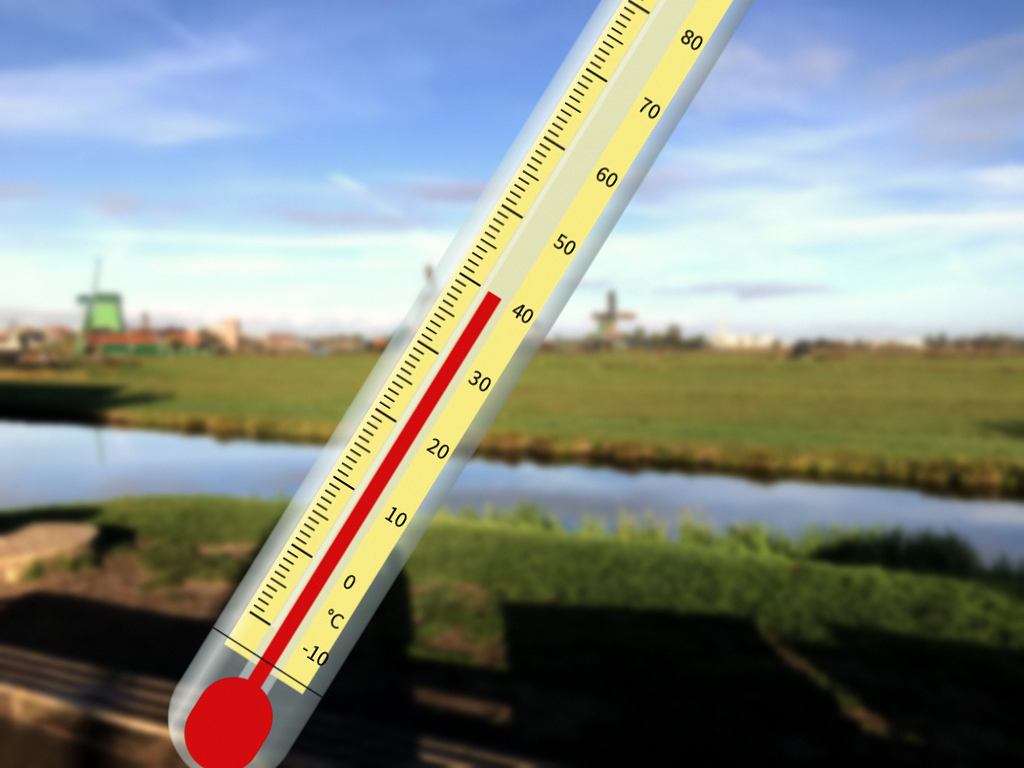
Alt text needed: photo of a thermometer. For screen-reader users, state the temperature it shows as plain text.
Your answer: 40 °C
